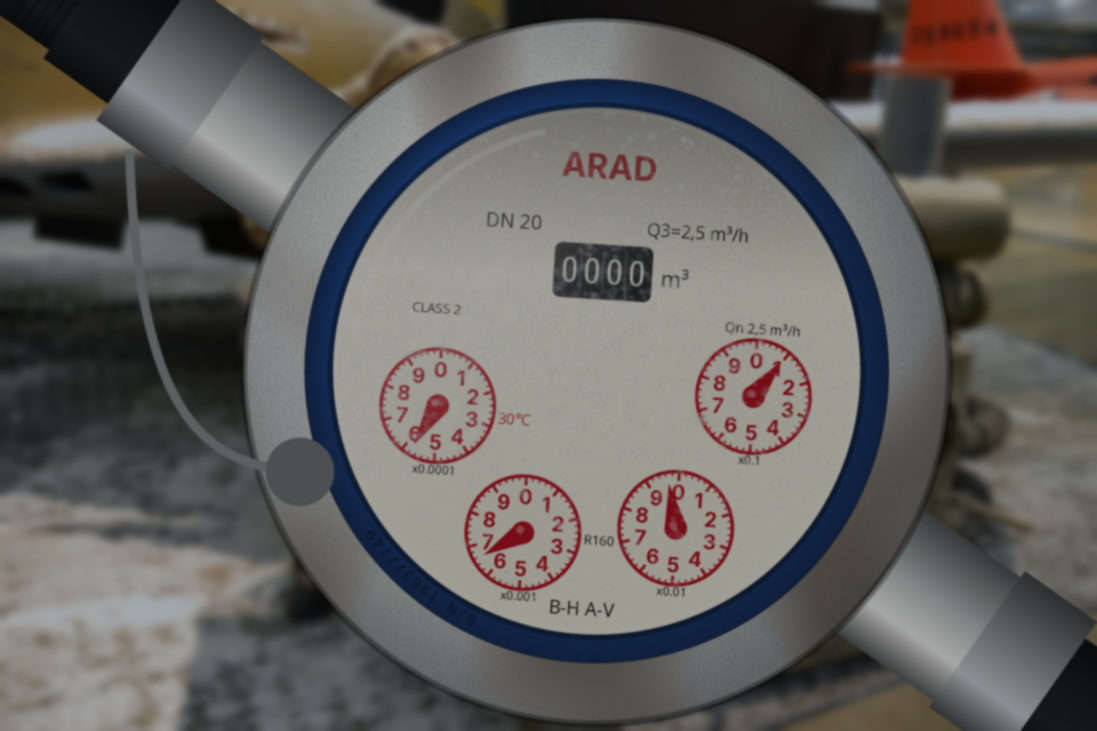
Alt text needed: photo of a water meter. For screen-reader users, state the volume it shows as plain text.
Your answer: 0.0965 m³
